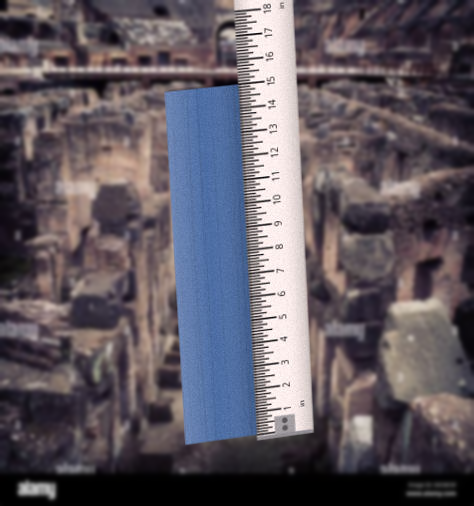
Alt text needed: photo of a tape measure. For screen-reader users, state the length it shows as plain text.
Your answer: 15 in
